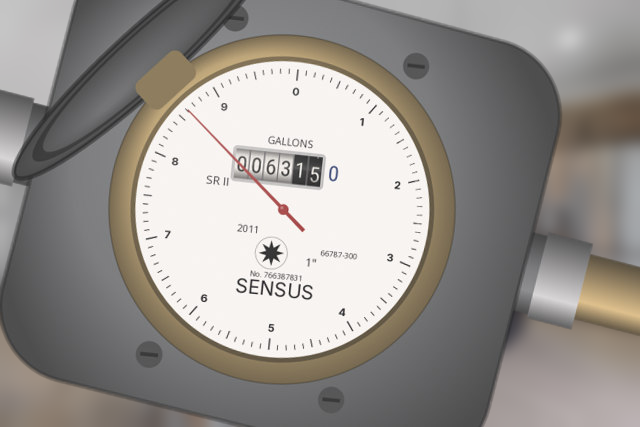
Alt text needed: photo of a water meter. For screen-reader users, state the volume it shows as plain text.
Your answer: 63148.6 gal
